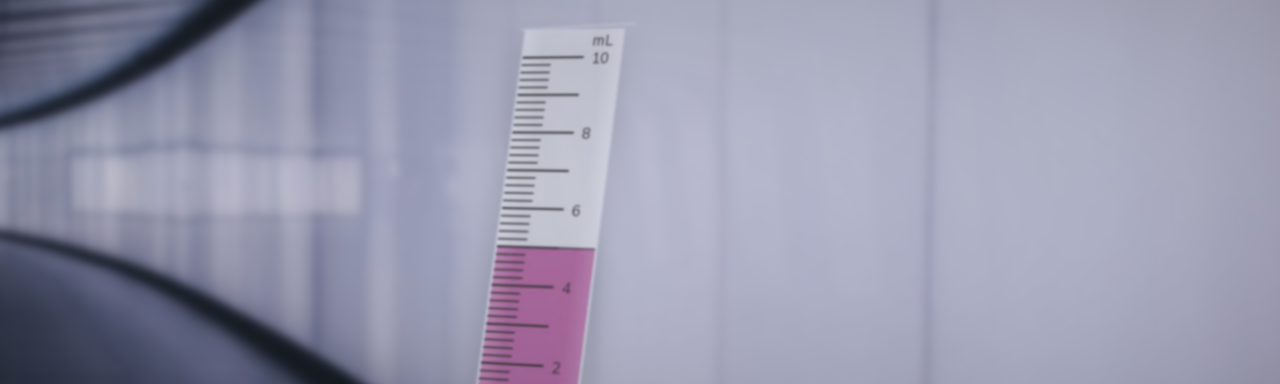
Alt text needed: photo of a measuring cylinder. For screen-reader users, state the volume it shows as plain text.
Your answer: 5 mL
